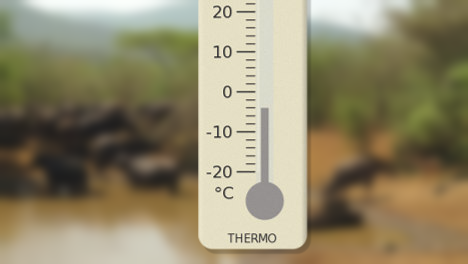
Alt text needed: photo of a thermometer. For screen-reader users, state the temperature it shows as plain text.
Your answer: -4 °C
